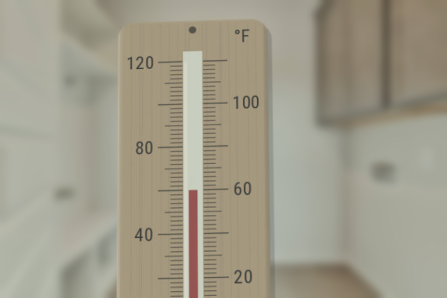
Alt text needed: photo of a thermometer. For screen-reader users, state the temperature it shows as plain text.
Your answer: 60 °F
